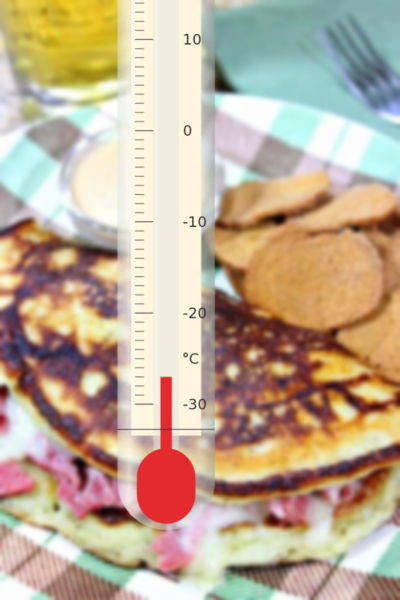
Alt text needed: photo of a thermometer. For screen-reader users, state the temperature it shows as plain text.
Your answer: -27 °C
